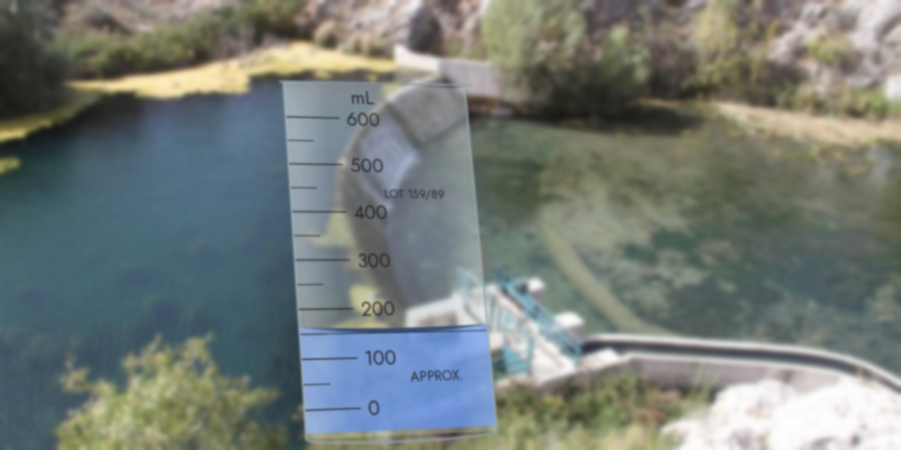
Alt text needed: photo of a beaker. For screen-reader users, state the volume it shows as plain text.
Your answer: 150 mL
